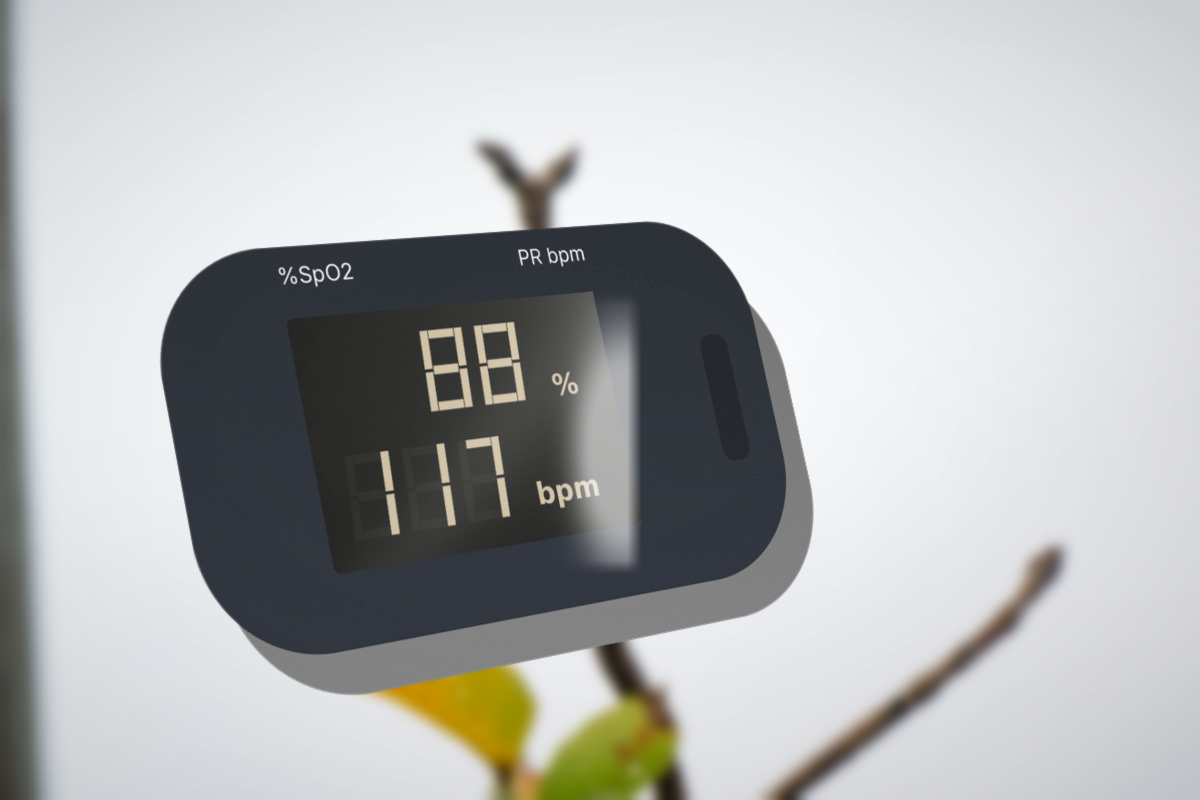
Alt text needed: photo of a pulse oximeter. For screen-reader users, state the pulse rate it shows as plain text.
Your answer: 117 bpm
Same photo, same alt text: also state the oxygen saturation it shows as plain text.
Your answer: 88 %
